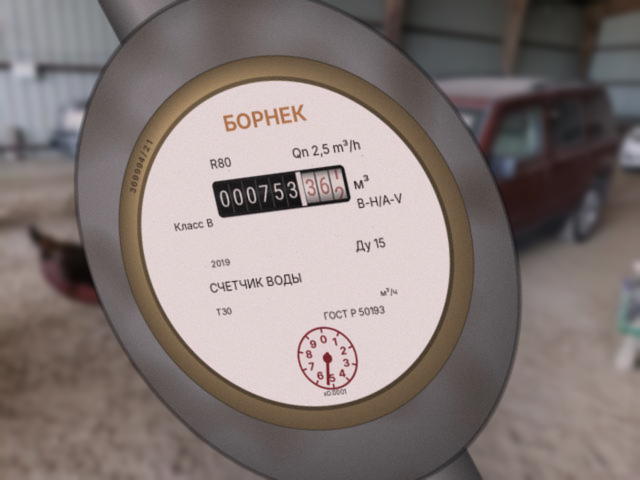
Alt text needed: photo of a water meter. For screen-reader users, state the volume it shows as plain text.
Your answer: 753.3615 m³
